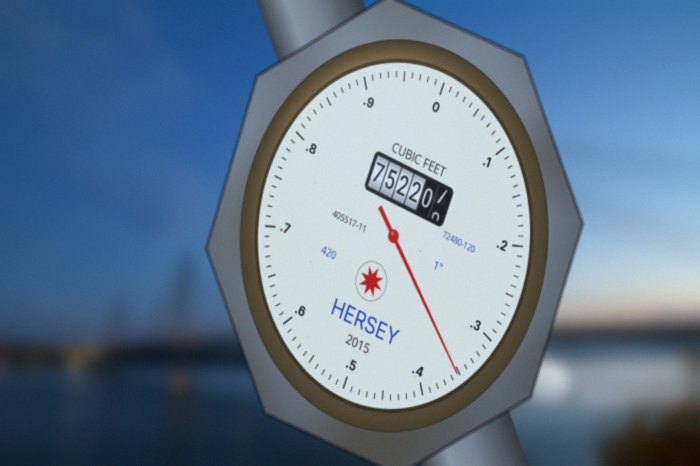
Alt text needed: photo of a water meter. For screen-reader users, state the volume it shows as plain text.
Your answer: 752207.35 ft³
